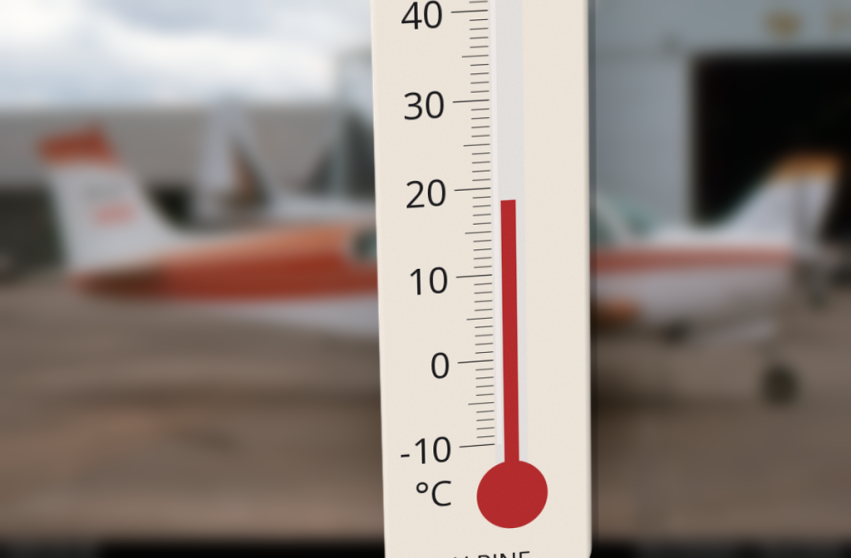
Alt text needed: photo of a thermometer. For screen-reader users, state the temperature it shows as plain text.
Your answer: 18.5 °C
